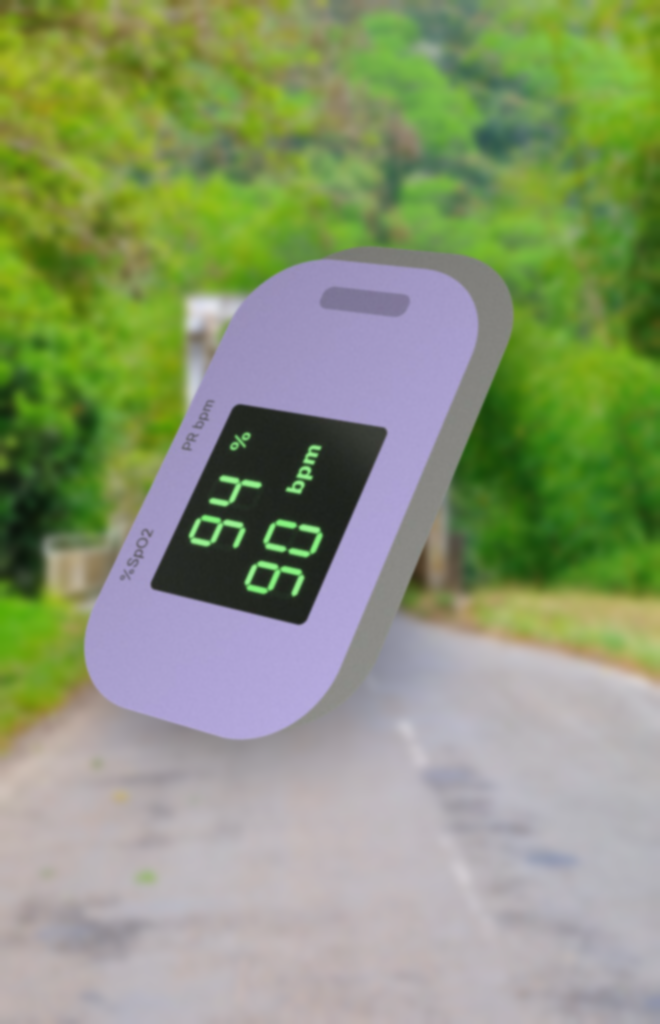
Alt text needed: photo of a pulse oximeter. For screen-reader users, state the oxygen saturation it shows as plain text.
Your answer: 94 %
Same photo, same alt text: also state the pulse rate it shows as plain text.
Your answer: 90 bpm
